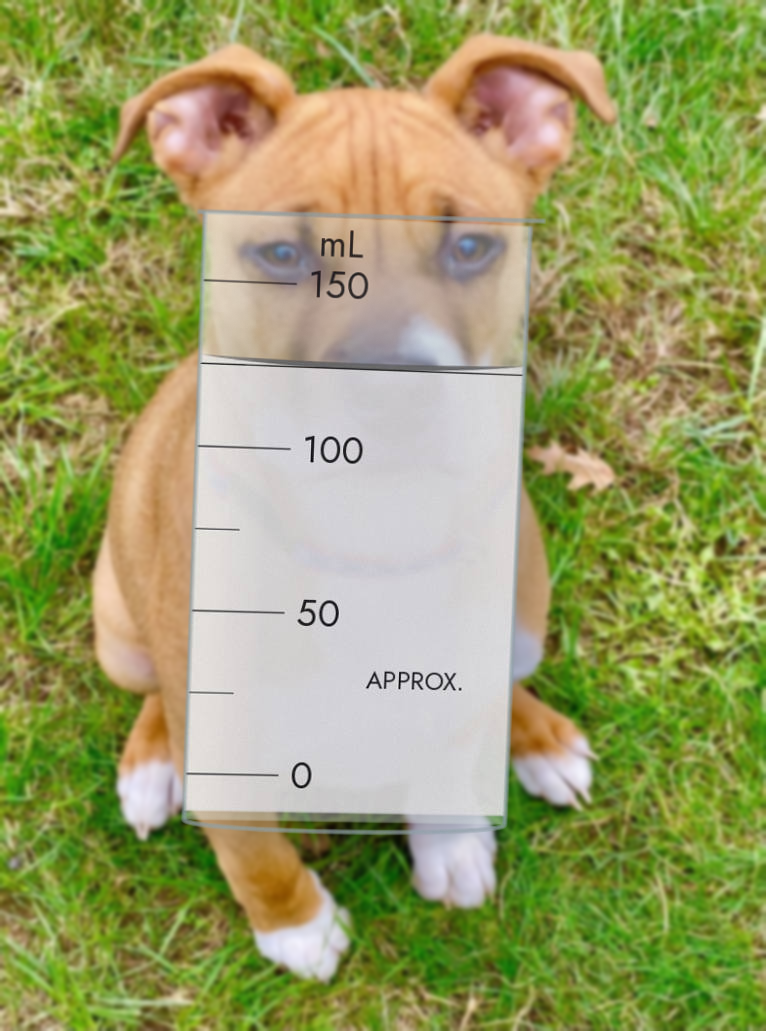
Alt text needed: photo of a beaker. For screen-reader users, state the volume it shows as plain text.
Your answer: 125 mL
